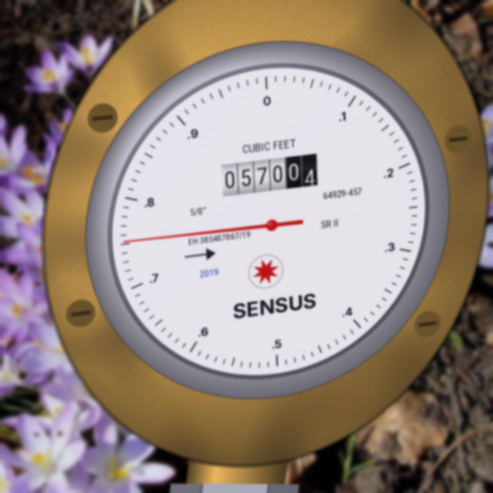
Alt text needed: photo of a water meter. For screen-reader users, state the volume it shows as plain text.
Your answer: 57003.75 ft³
